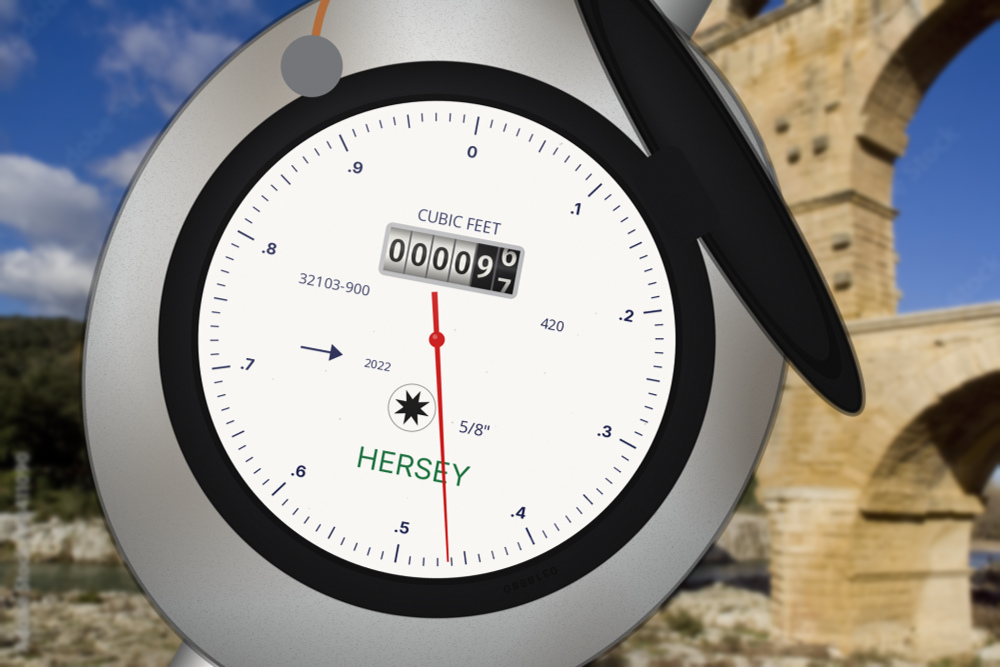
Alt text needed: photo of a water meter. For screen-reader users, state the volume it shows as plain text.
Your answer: 96.46 ft³
